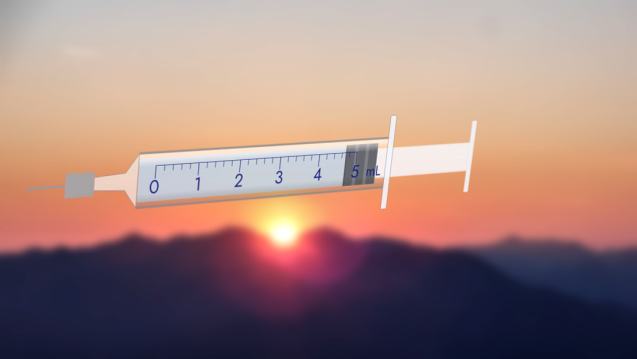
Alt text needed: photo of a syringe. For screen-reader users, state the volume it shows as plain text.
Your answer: 4.7 mL
